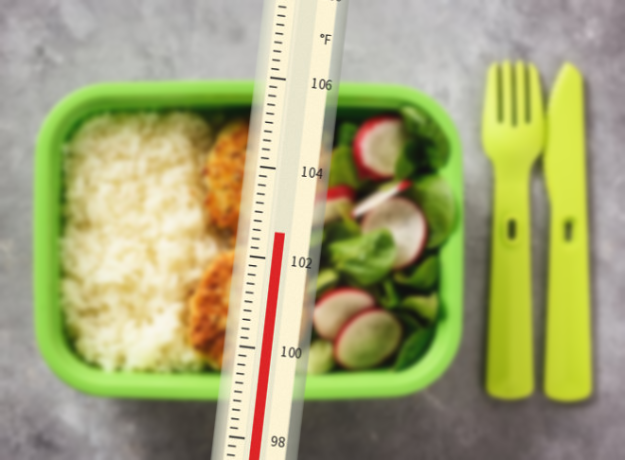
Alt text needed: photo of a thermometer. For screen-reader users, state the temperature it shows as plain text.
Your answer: 102.6 °F
